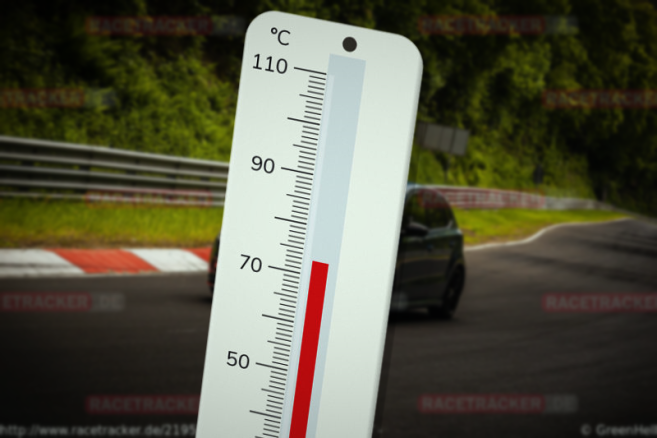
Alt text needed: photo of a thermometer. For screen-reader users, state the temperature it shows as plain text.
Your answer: 73 °C
